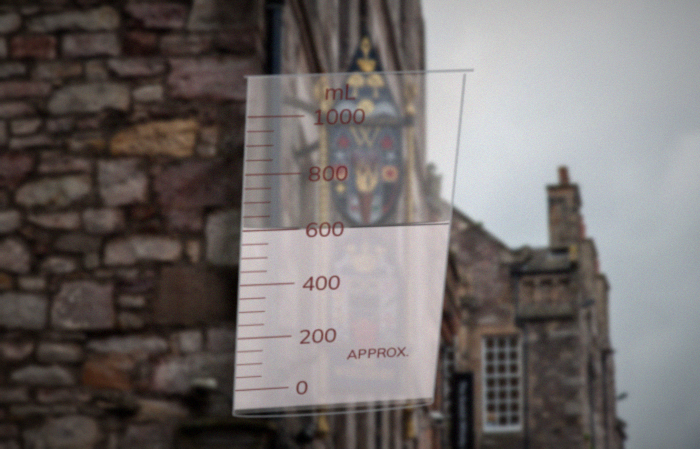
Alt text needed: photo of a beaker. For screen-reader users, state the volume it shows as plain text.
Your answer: 600 mL
